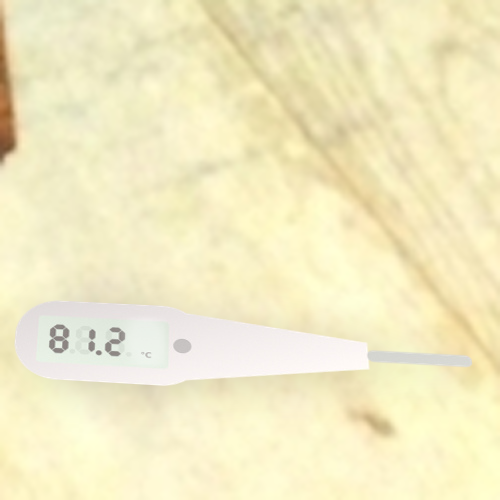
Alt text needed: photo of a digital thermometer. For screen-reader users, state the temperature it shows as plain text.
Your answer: 81.2 °C
